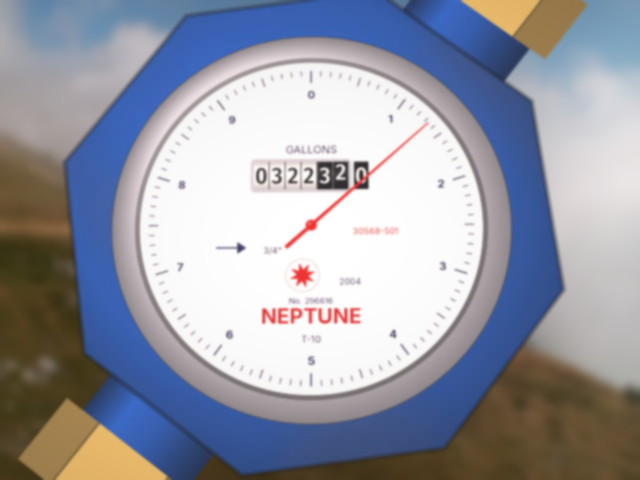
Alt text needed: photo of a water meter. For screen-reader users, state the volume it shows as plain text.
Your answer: 322321.3 gal
